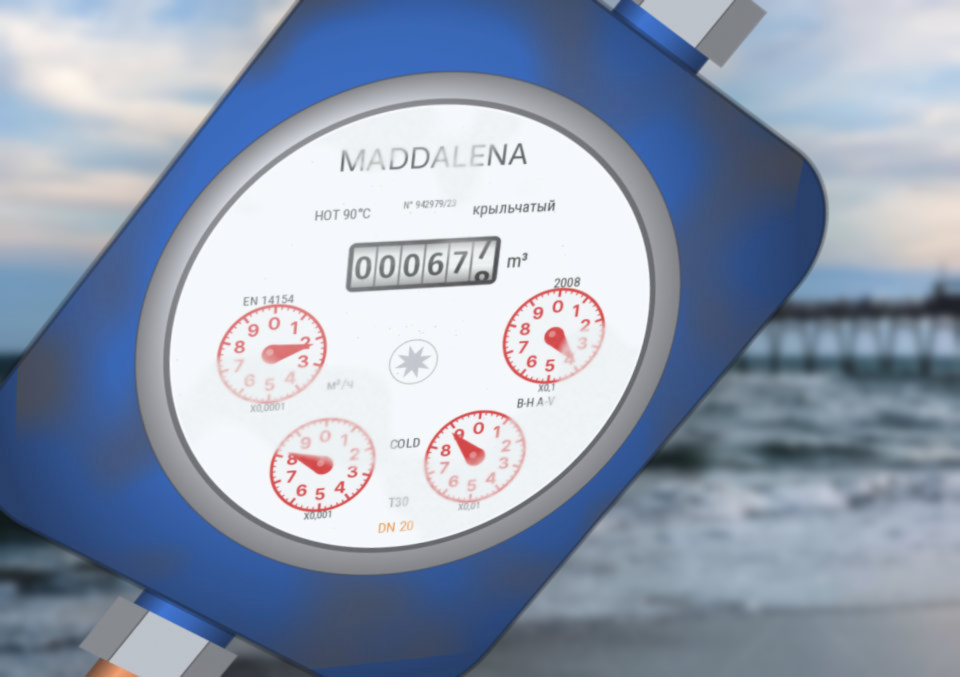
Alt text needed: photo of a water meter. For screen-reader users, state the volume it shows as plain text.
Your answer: 677.3882 m³
